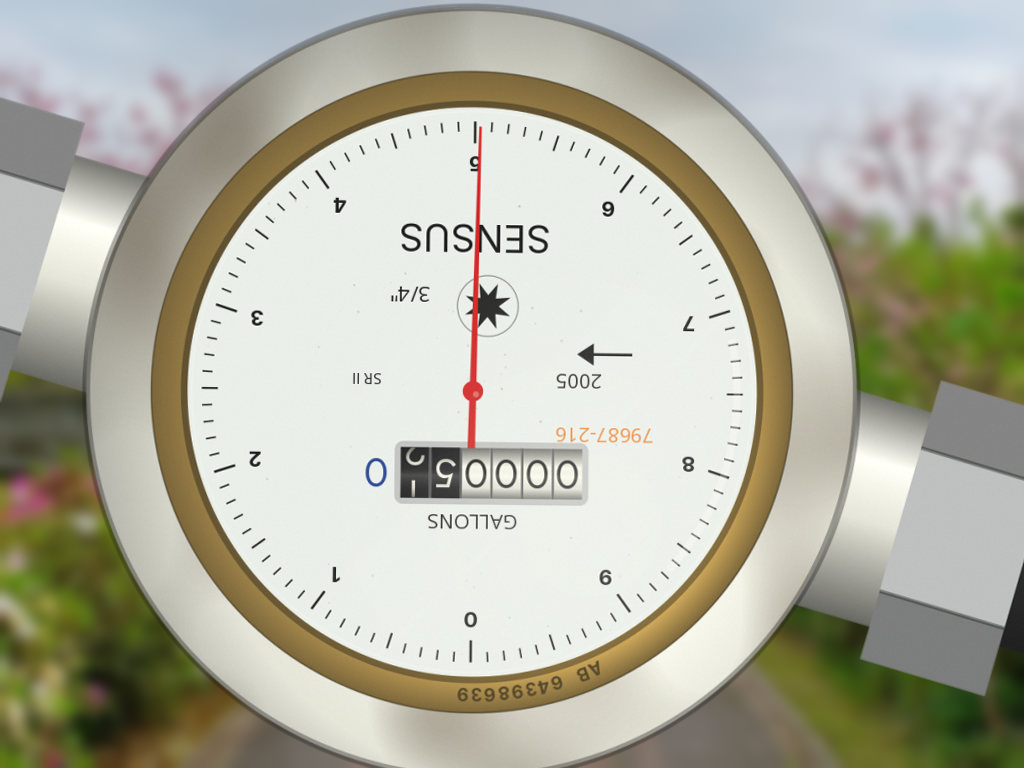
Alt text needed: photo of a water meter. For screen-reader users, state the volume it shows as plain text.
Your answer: 515.0 gal
